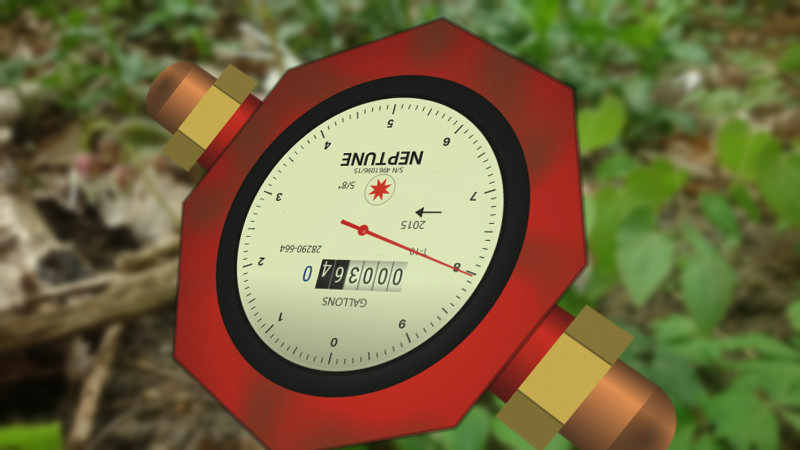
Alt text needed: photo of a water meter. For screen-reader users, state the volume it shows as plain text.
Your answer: 3638.0 gal
